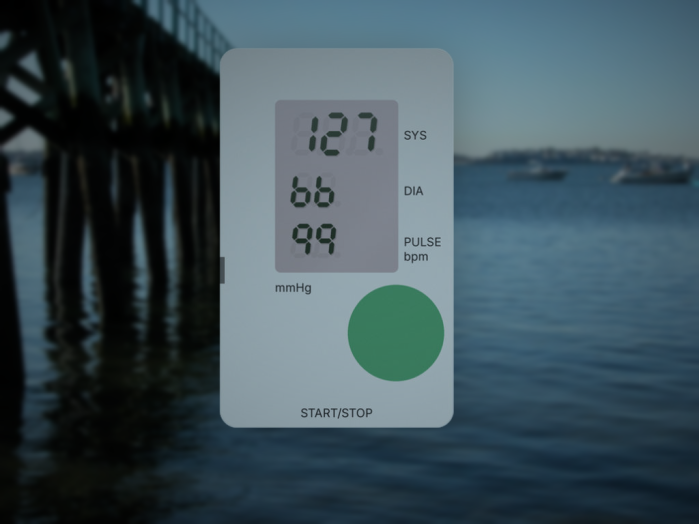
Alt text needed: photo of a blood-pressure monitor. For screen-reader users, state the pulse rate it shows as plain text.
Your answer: 99 bpm
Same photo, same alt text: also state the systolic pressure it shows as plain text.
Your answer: 127 mmHg
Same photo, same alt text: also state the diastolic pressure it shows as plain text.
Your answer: 66 mmHg
